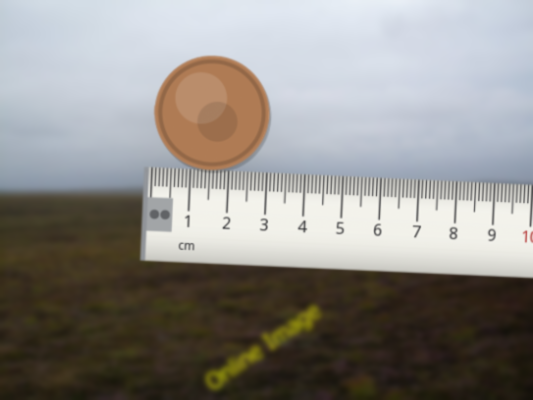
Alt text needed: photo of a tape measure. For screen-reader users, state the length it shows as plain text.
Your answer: 3 cm
